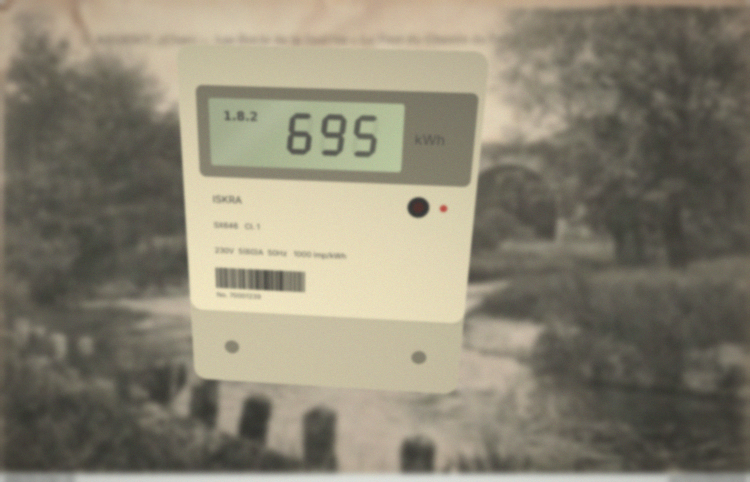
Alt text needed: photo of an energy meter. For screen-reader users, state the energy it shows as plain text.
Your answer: 695 kWh
